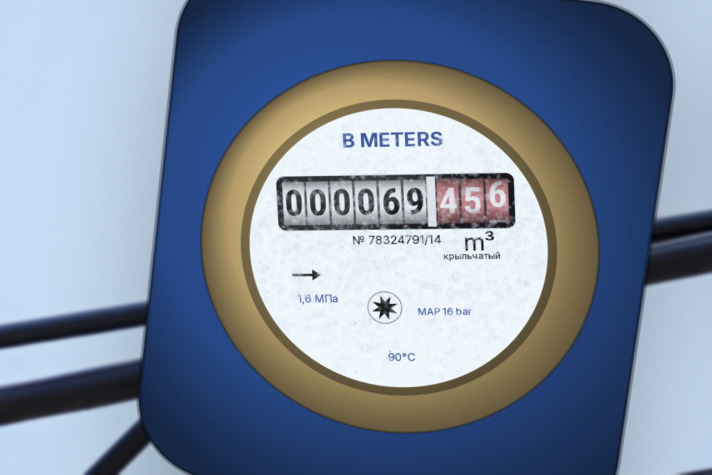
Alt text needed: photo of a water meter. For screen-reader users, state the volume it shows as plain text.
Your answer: 69.456 m³
